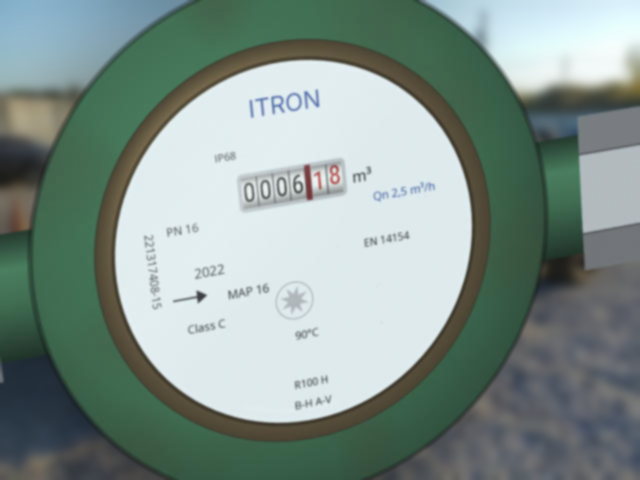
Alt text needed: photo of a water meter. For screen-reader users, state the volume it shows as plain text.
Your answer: 6.18 m³
